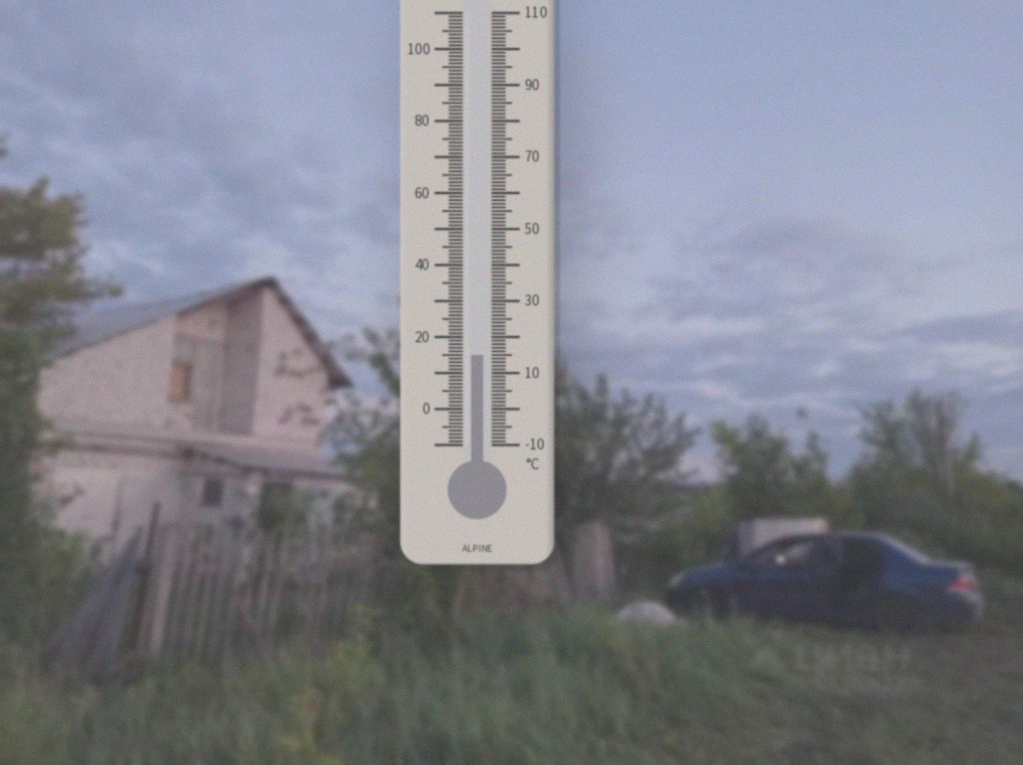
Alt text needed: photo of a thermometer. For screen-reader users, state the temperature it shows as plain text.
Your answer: 15 °C
